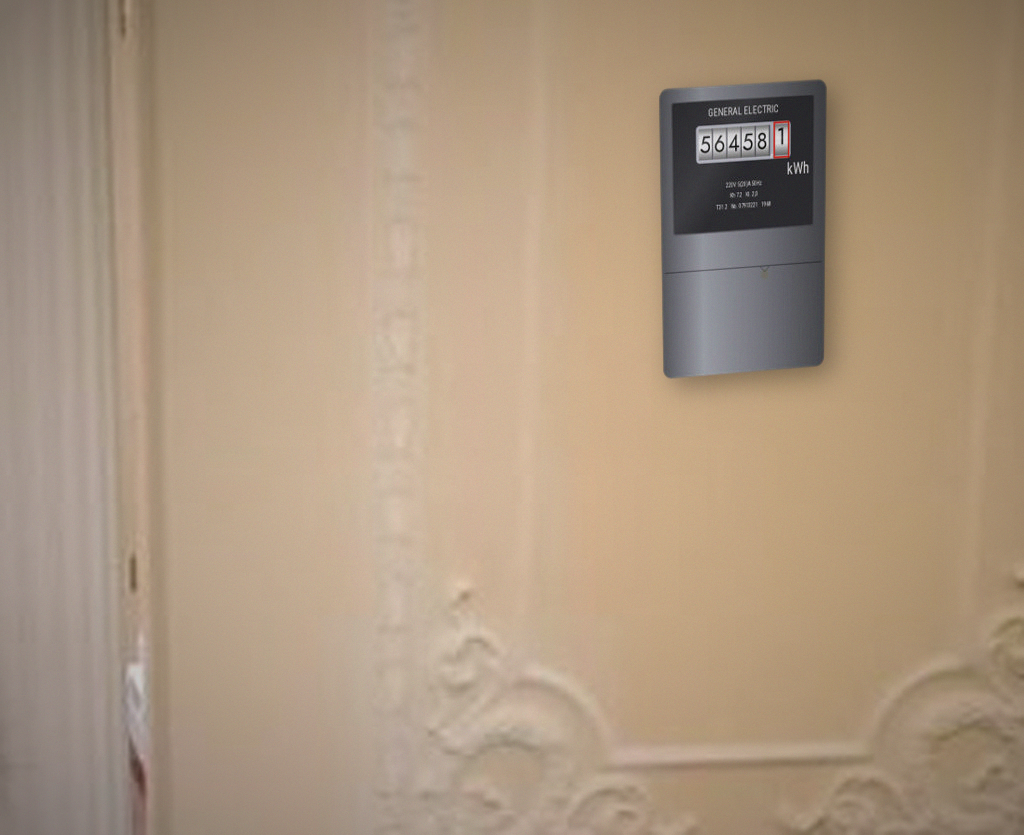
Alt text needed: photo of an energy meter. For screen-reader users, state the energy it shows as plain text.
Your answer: 56458.1 kWh
